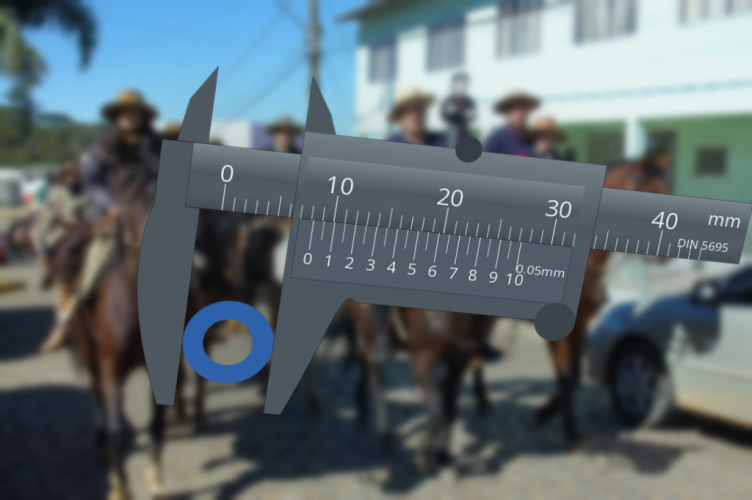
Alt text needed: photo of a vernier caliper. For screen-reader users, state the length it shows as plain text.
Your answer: 8.2 mm
